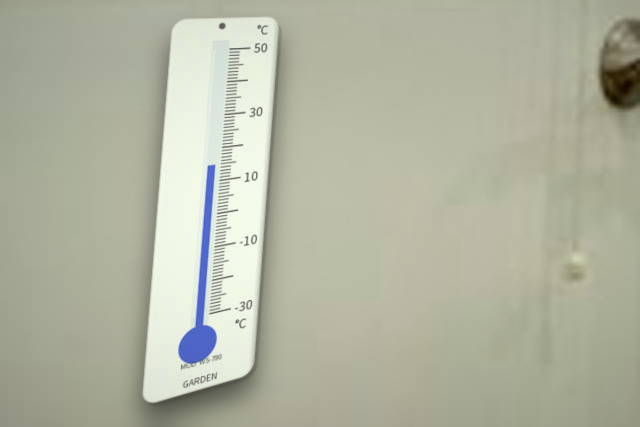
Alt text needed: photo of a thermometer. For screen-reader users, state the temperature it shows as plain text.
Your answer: 15 °C
